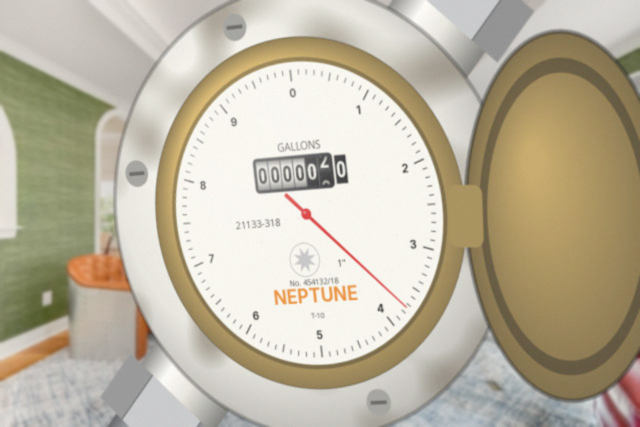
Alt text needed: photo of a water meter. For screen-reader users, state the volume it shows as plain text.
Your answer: 23.7 gal
